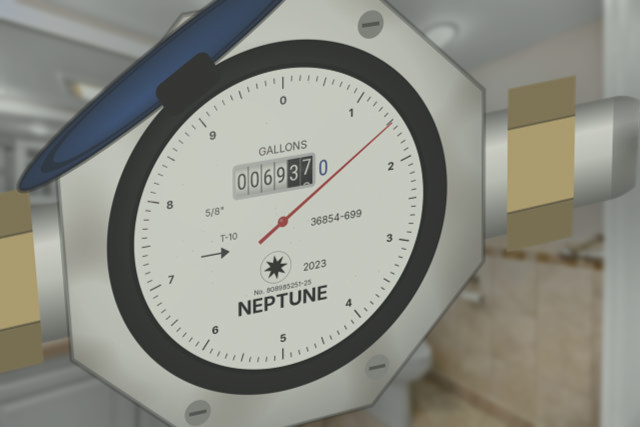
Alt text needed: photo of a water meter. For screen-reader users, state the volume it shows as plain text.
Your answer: 69371.5 gal
